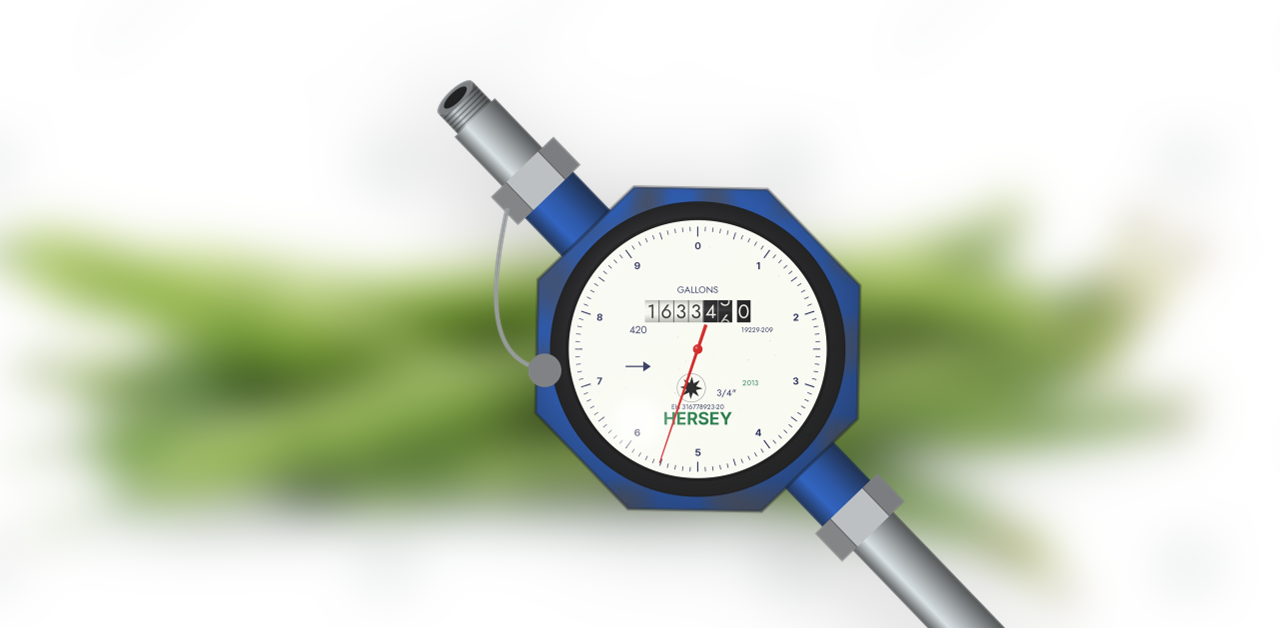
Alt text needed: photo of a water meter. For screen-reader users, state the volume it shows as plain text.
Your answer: 1633455.5 gal
